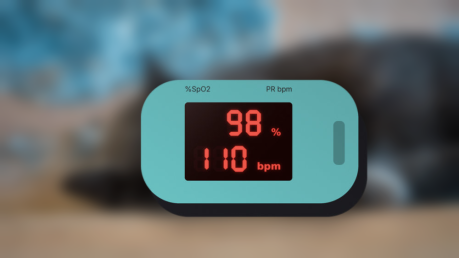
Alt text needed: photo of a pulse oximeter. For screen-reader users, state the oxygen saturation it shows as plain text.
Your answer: 98 %
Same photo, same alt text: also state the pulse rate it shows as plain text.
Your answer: 110 bpm
